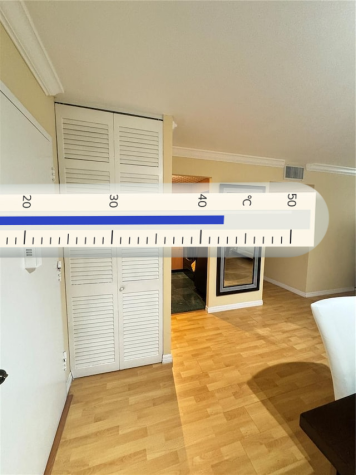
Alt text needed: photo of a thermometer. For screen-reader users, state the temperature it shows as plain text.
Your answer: 42.5 °C
